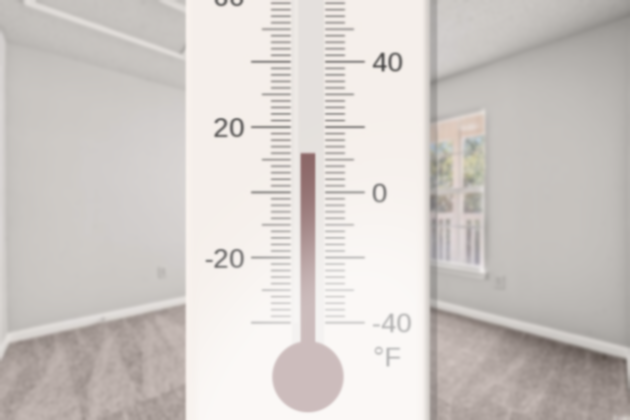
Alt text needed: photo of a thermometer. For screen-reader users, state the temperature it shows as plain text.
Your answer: 12 °F
